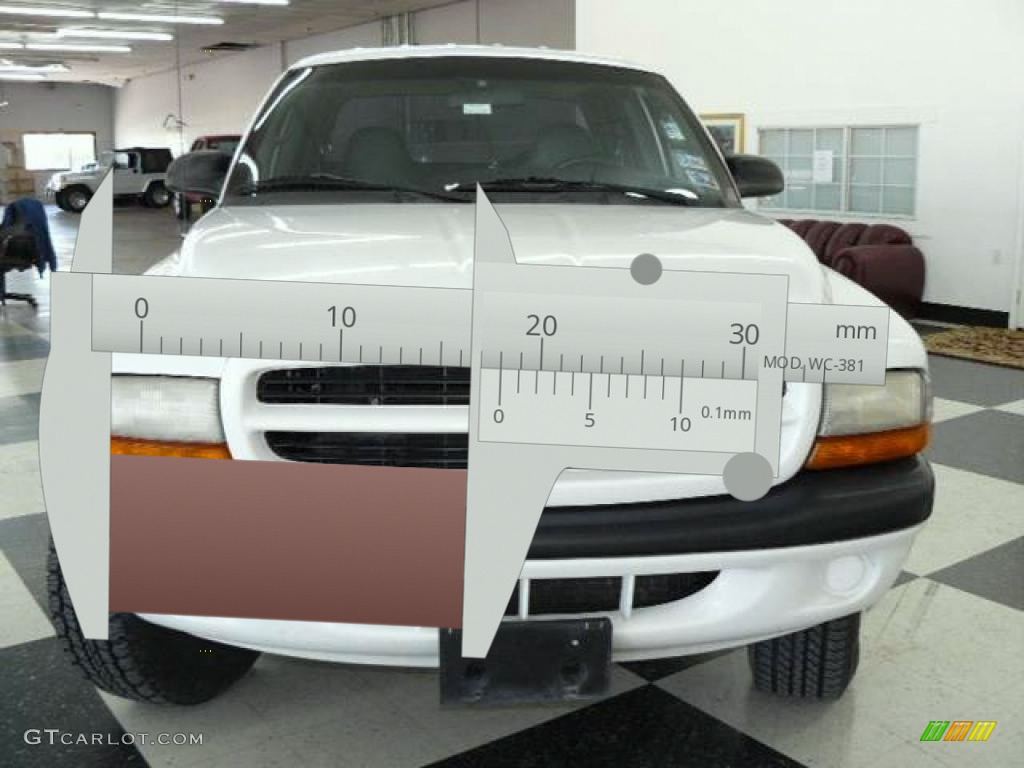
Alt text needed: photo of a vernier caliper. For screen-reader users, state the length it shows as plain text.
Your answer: 18.0 mm
